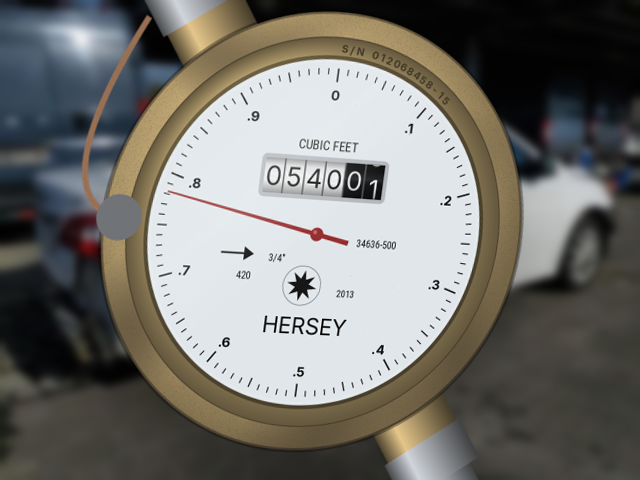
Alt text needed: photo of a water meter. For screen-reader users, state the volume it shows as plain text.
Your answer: 54000.78 ft³
